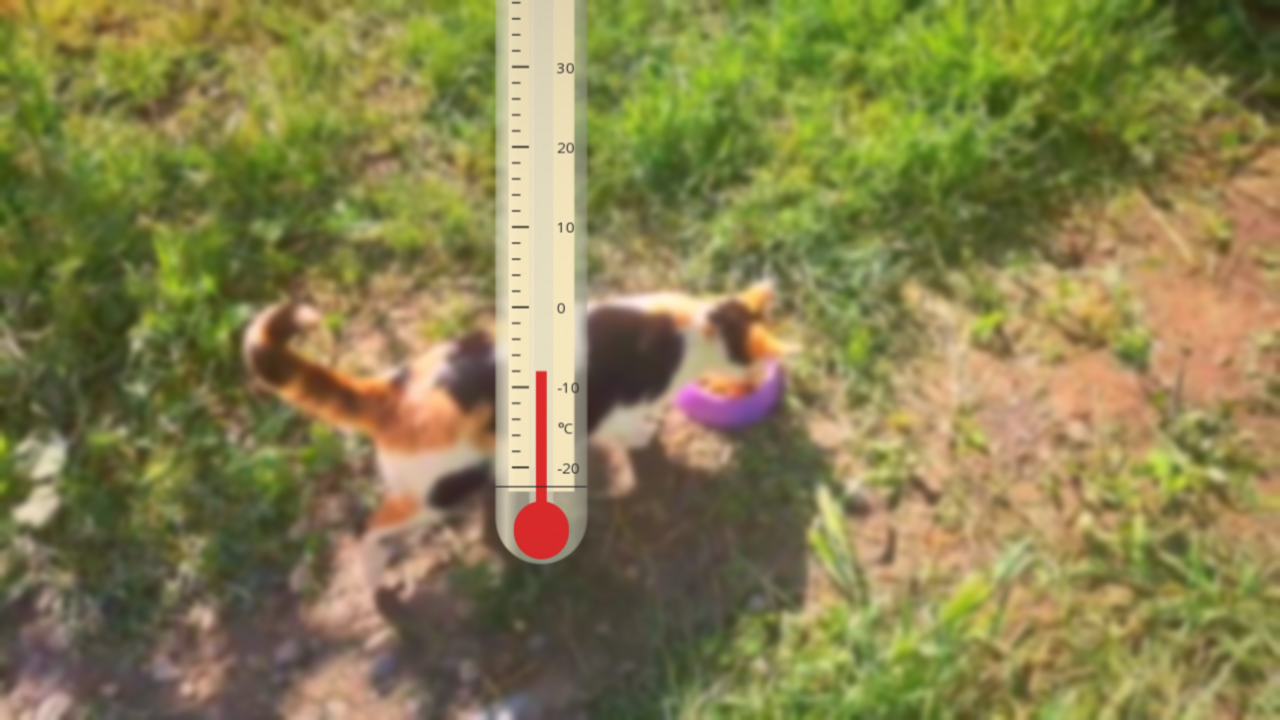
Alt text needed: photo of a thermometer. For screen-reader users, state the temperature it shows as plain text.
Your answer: -8 °C
